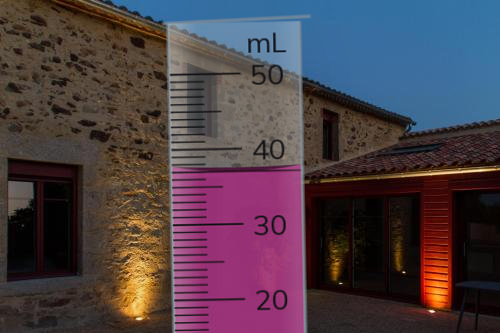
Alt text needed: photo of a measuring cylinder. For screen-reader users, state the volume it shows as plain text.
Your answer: 37 mL
